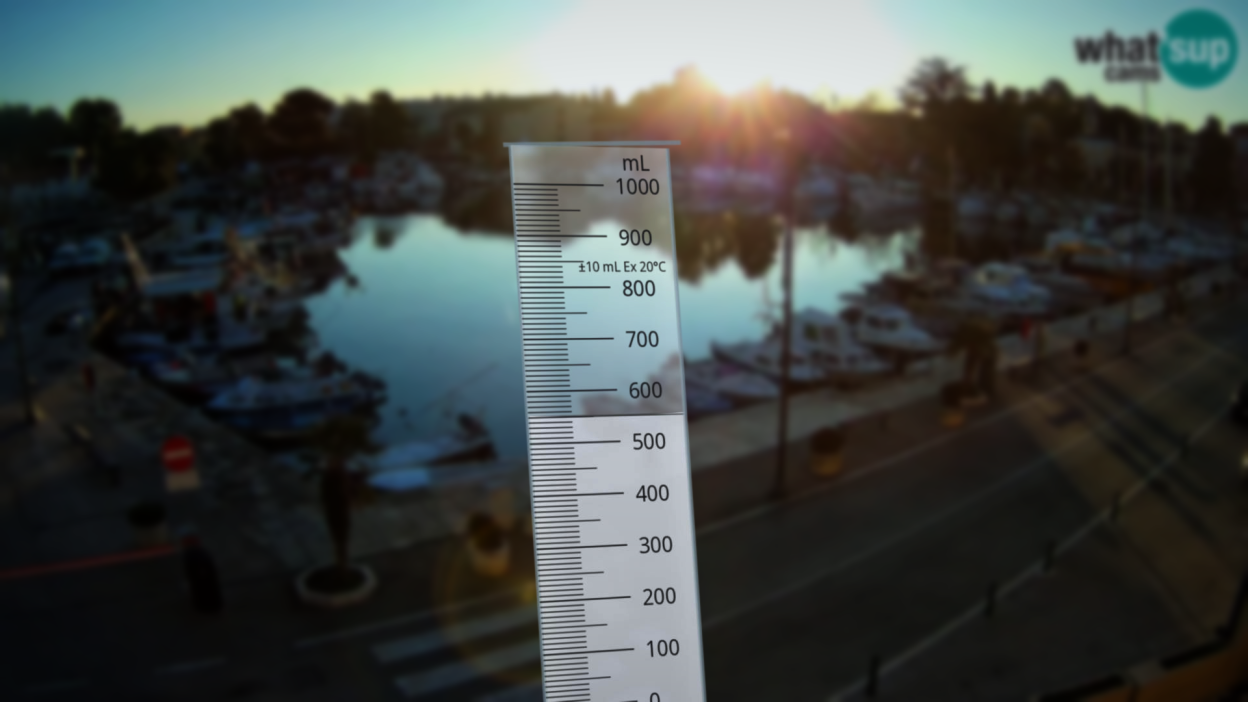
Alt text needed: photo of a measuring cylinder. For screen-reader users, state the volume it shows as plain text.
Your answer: 550 mL
